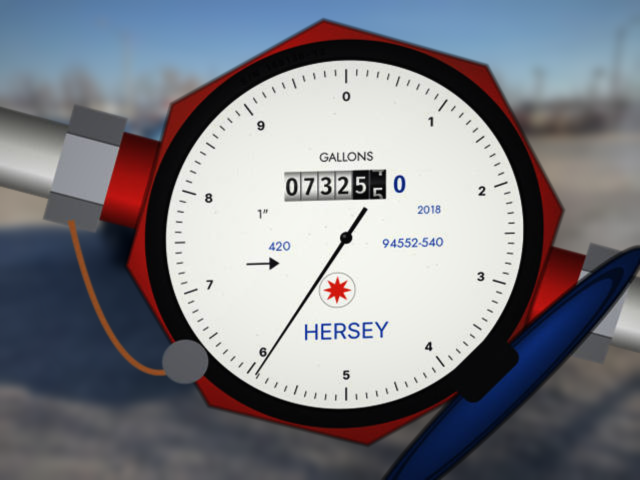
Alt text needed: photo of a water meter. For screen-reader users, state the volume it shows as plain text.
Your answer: 732545.9 gal
